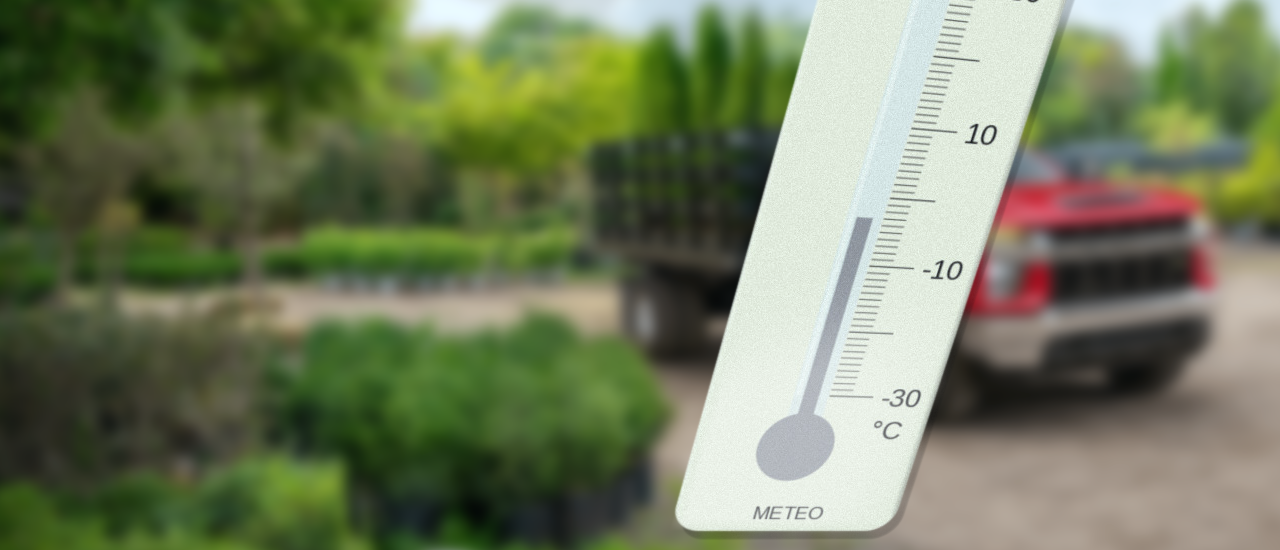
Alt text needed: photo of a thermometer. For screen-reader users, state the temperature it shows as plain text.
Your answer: -3 °C
